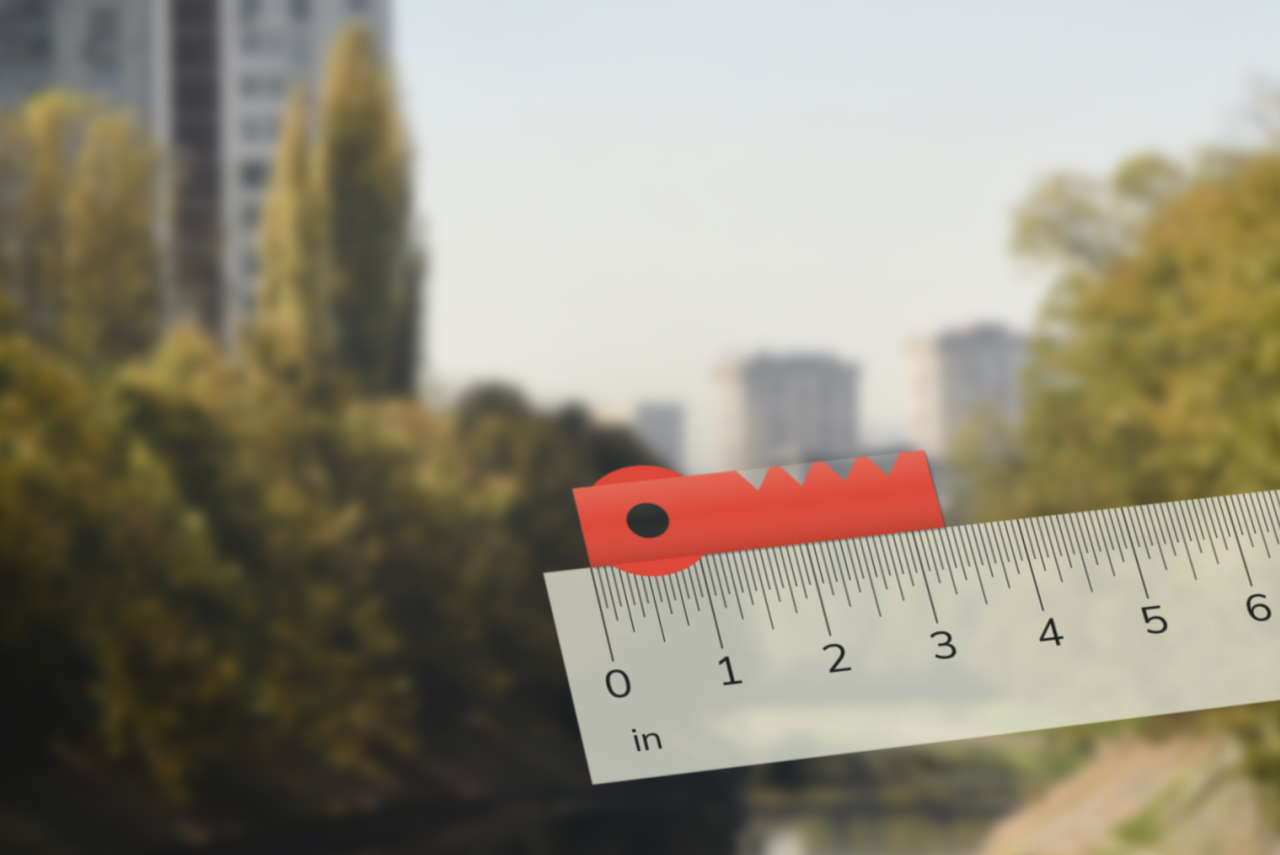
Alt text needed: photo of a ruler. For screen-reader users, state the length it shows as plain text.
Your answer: 3.3125 in
